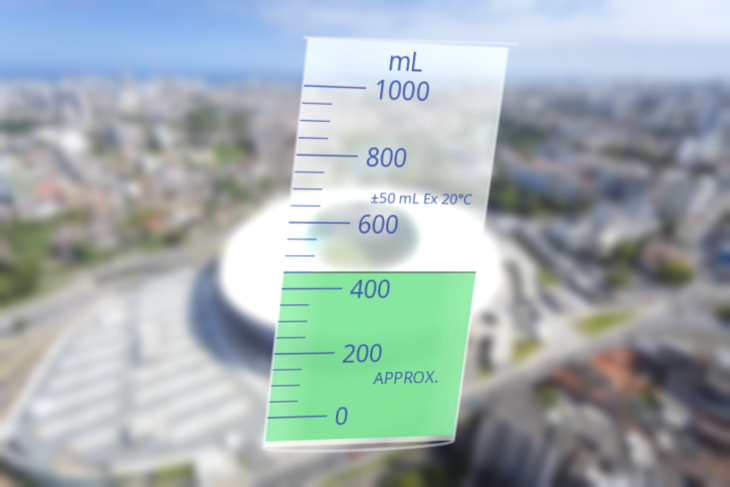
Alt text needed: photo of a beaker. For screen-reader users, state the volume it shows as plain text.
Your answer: 450 mL
